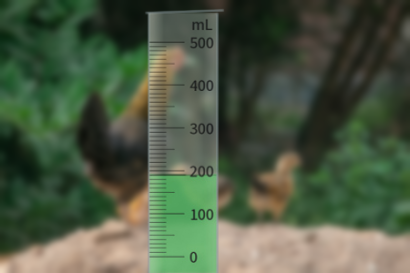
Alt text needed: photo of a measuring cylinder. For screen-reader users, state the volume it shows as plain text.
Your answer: 190 mL
